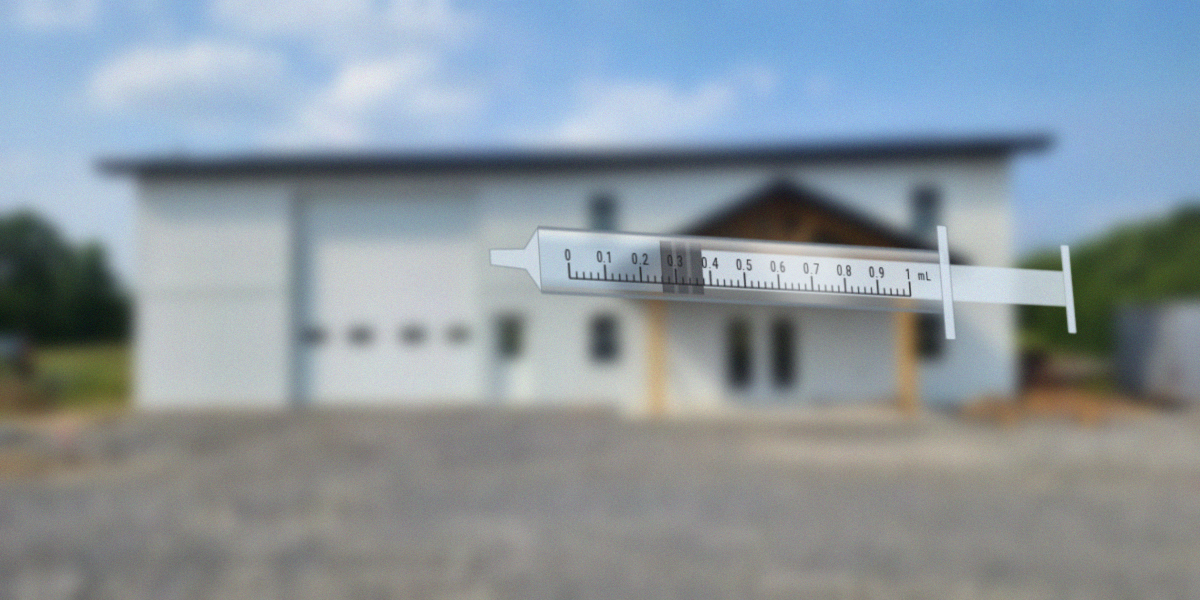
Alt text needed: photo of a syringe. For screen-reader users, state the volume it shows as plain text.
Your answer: 0.26 mL
